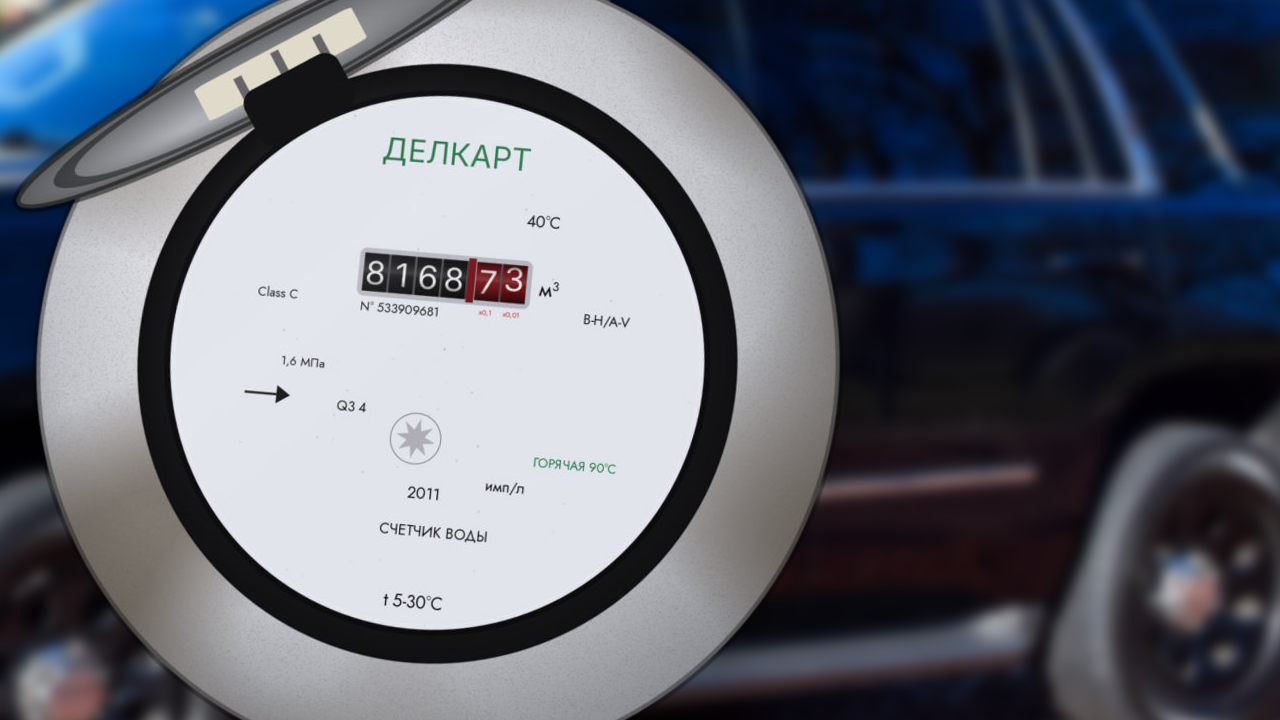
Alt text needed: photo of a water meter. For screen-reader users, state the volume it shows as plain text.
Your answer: 8168.73 m³
